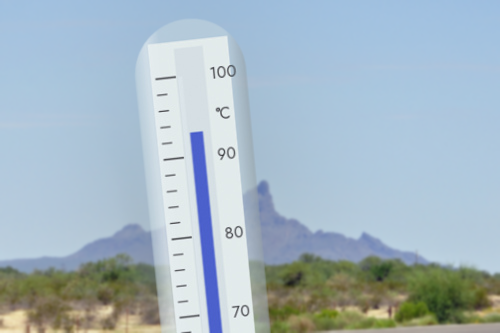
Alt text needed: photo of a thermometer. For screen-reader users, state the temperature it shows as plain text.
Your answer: 93 °C
